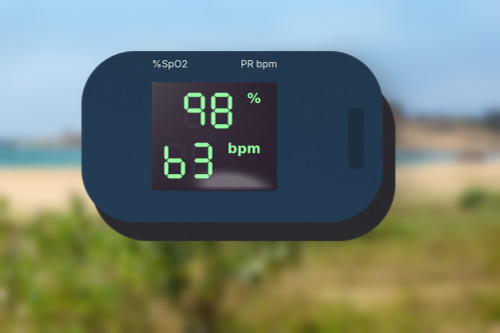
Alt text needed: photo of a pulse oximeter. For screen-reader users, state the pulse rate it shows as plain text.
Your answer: 63 bpm
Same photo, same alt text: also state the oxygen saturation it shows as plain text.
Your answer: 98 %
